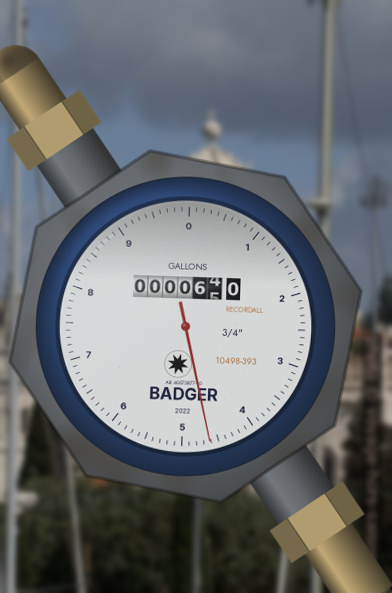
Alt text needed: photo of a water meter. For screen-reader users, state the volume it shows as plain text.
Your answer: 644.6 gal
